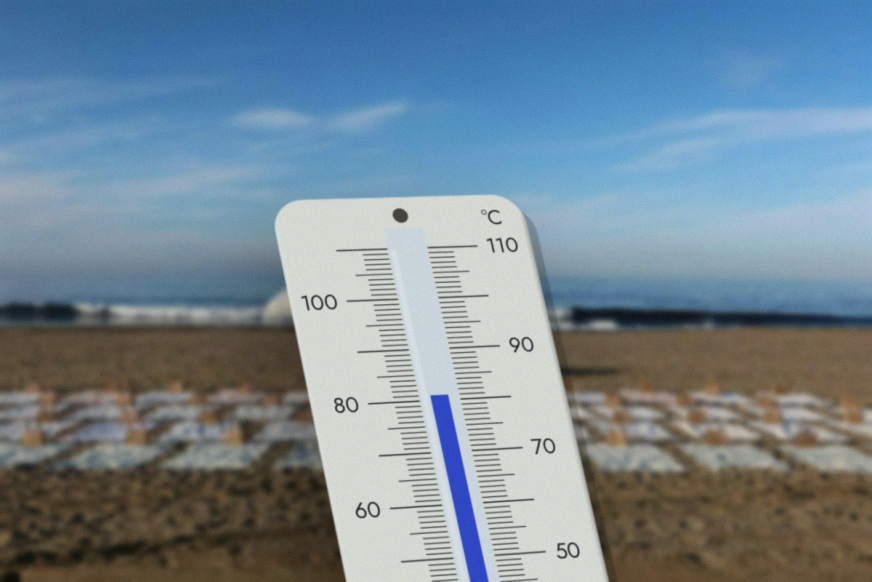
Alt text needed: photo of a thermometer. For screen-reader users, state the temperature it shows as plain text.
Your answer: 81 °C
